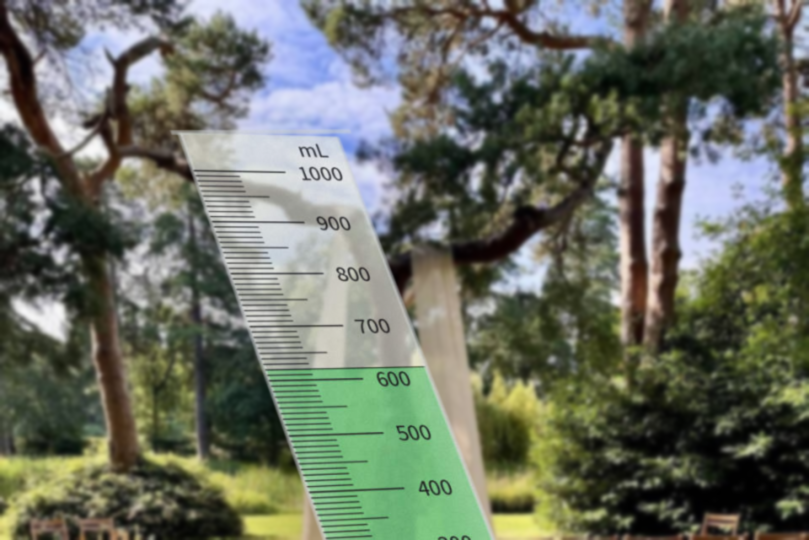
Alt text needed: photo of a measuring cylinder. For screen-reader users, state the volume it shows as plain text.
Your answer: 620 mL
